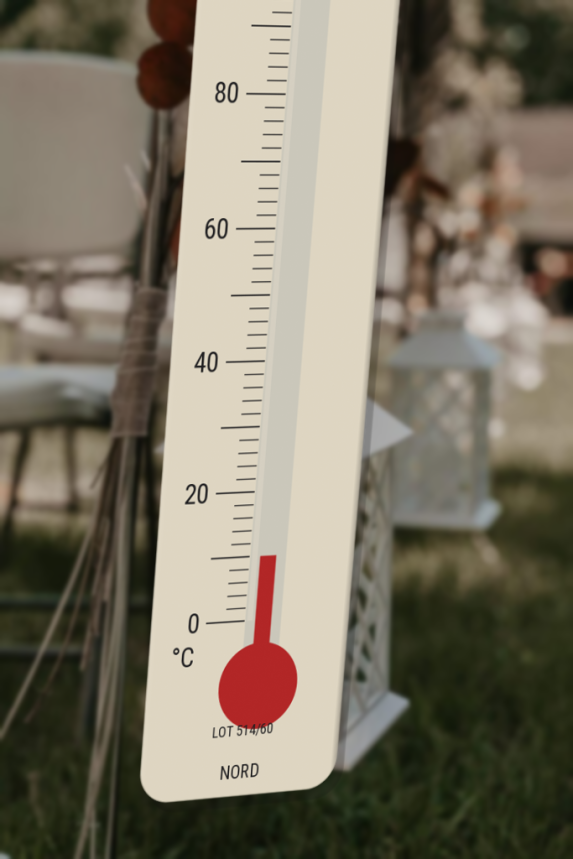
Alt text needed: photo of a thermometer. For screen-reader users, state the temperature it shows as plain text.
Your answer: 10 °C
